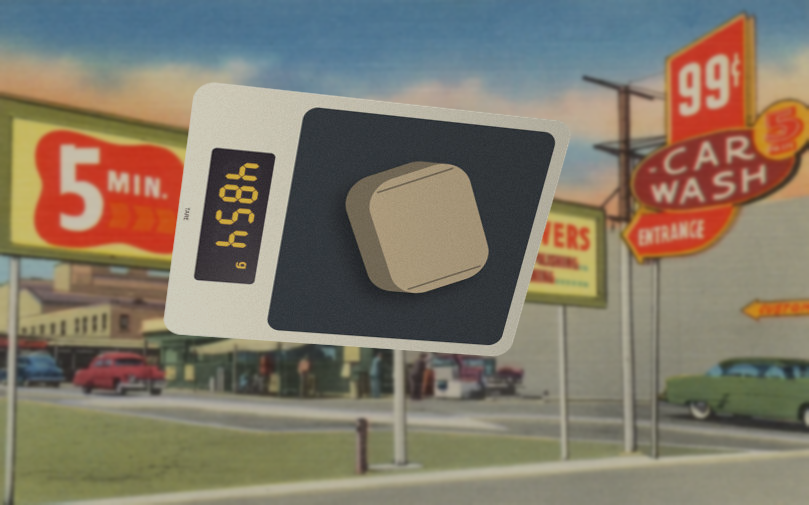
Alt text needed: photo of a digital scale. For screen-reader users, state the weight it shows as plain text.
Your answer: 4854 g
